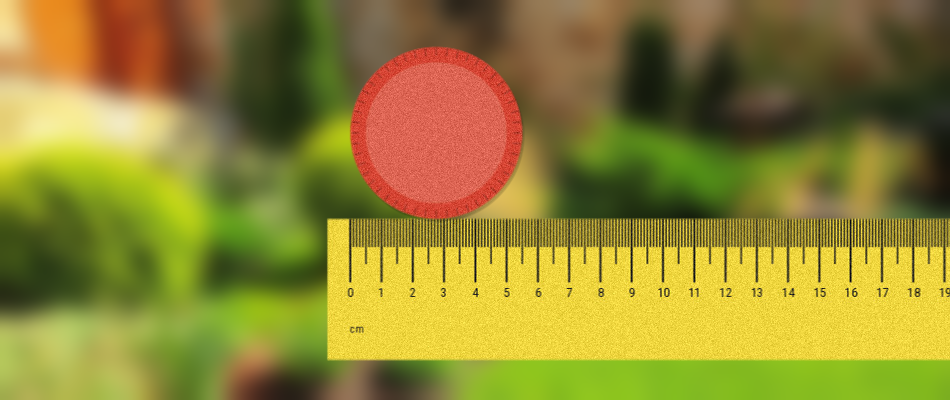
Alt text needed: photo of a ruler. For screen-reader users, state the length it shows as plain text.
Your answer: 5.5 cm
